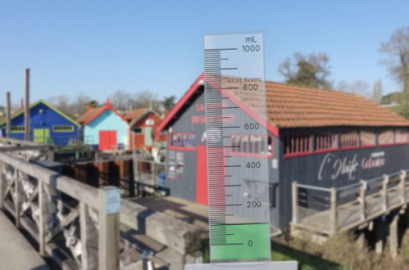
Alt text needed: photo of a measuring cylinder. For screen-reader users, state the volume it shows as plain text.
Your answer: 100 mL
